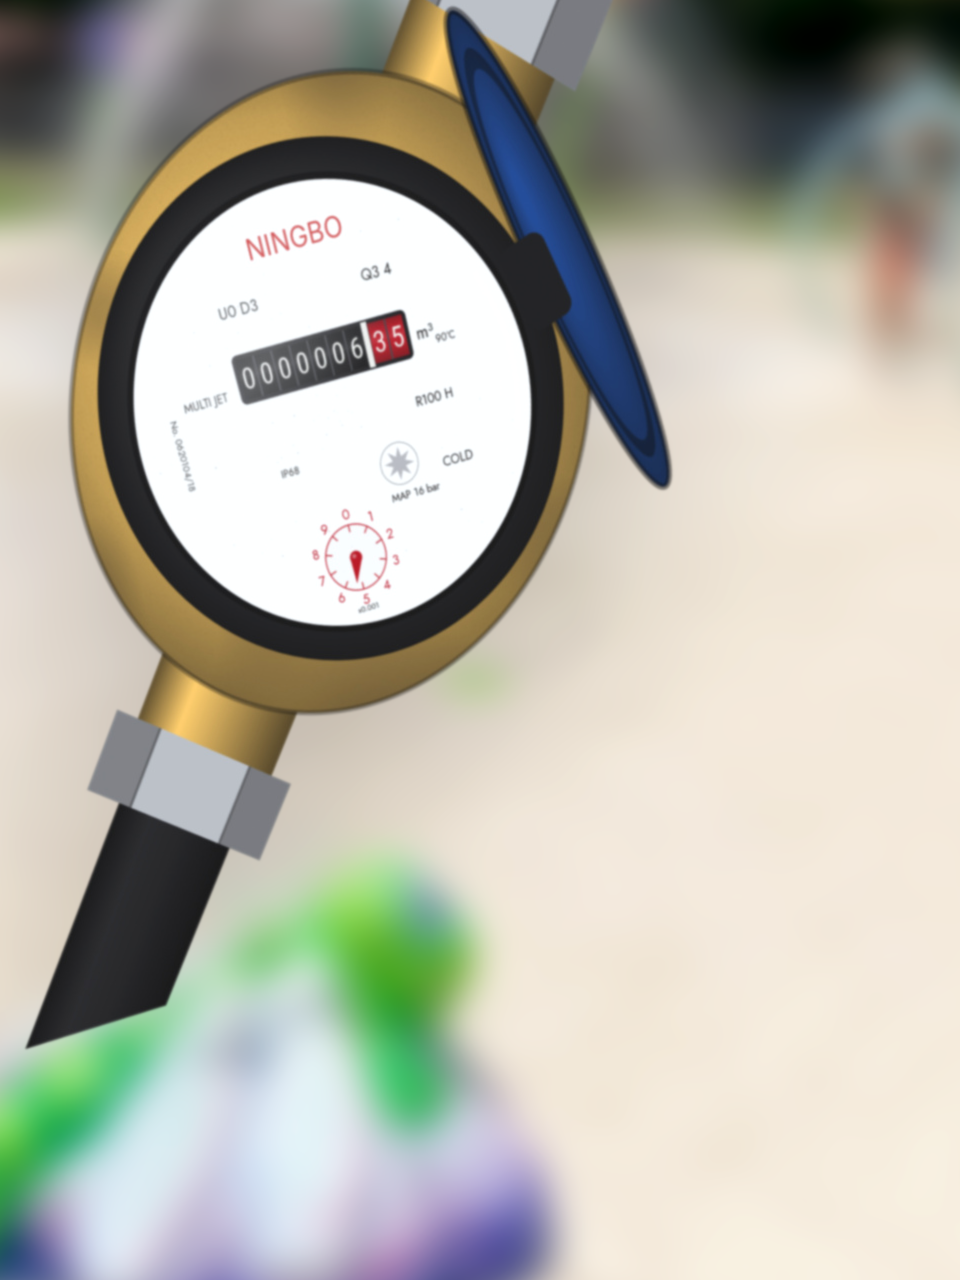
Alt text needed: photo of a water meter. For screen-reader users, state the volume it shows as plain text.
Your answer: 6.355 m³
